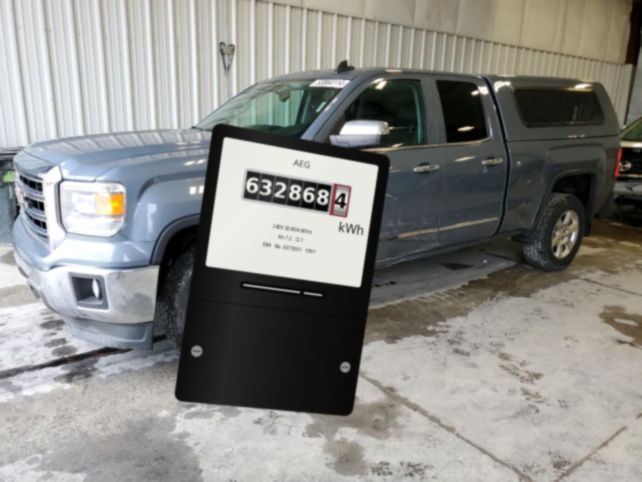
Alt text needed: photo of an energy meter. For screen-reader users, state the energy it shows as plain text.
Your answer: 632868.4 kWh
